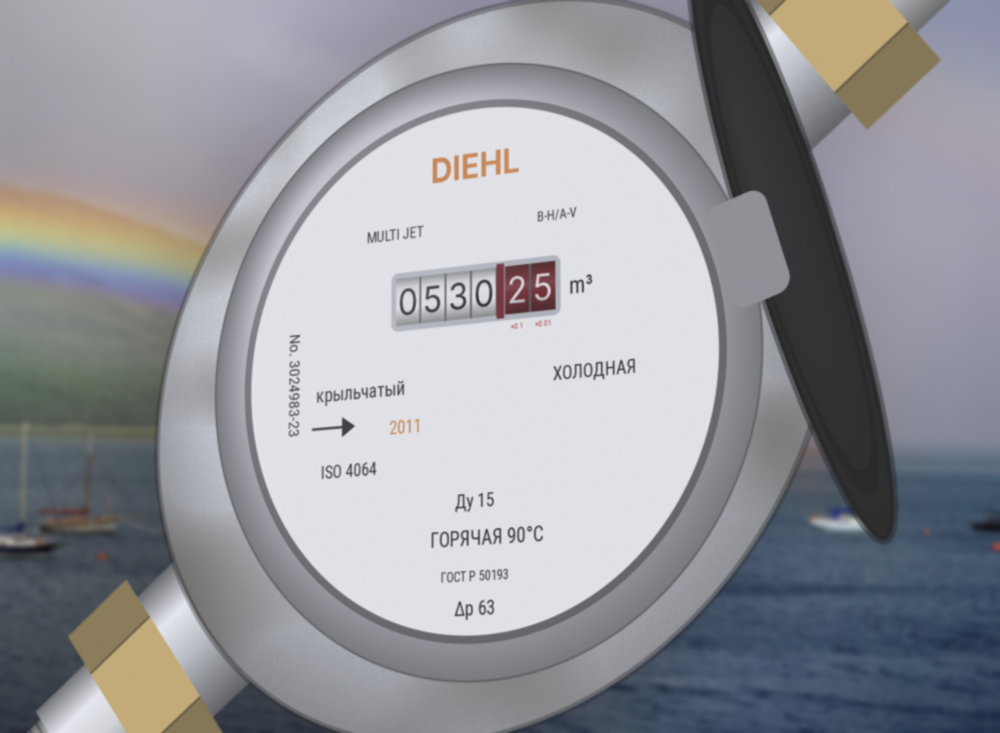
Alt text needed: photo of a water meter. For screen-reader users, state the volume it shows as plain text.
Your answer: 530.25 m³
